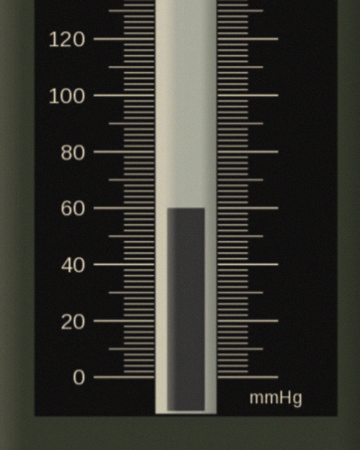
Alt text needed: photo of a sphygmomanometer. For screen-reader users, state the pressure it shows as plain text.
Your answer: 60 mmHg
